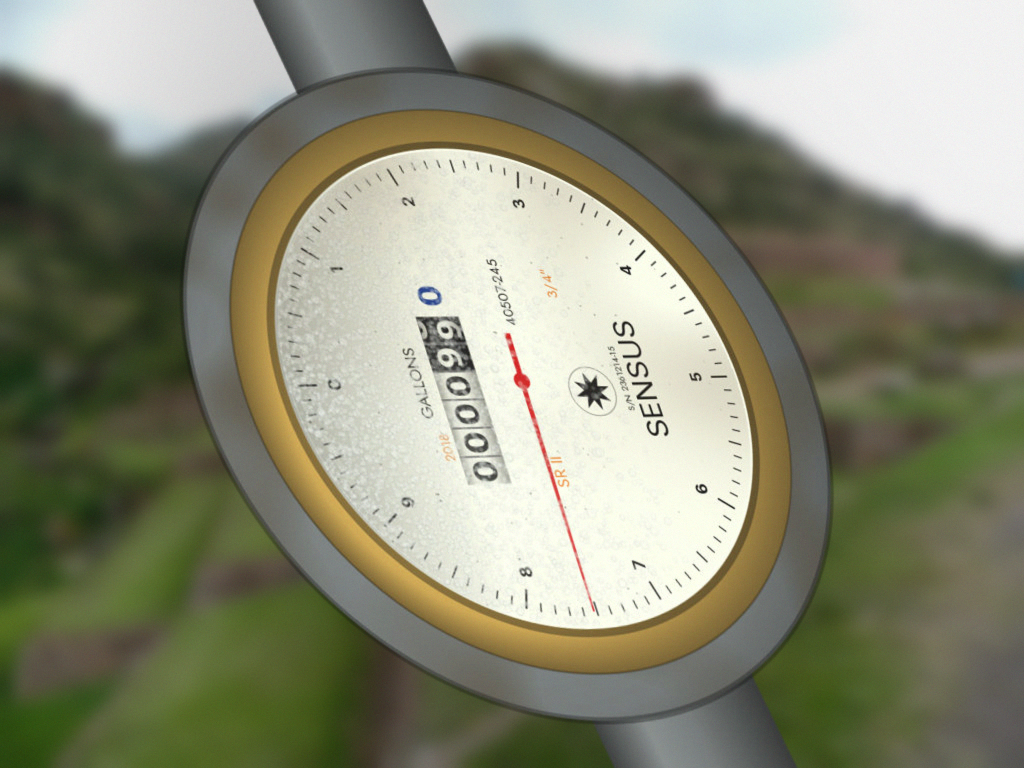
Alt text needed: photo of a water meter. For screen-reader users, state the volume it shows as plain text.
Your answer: 987.5 gal
